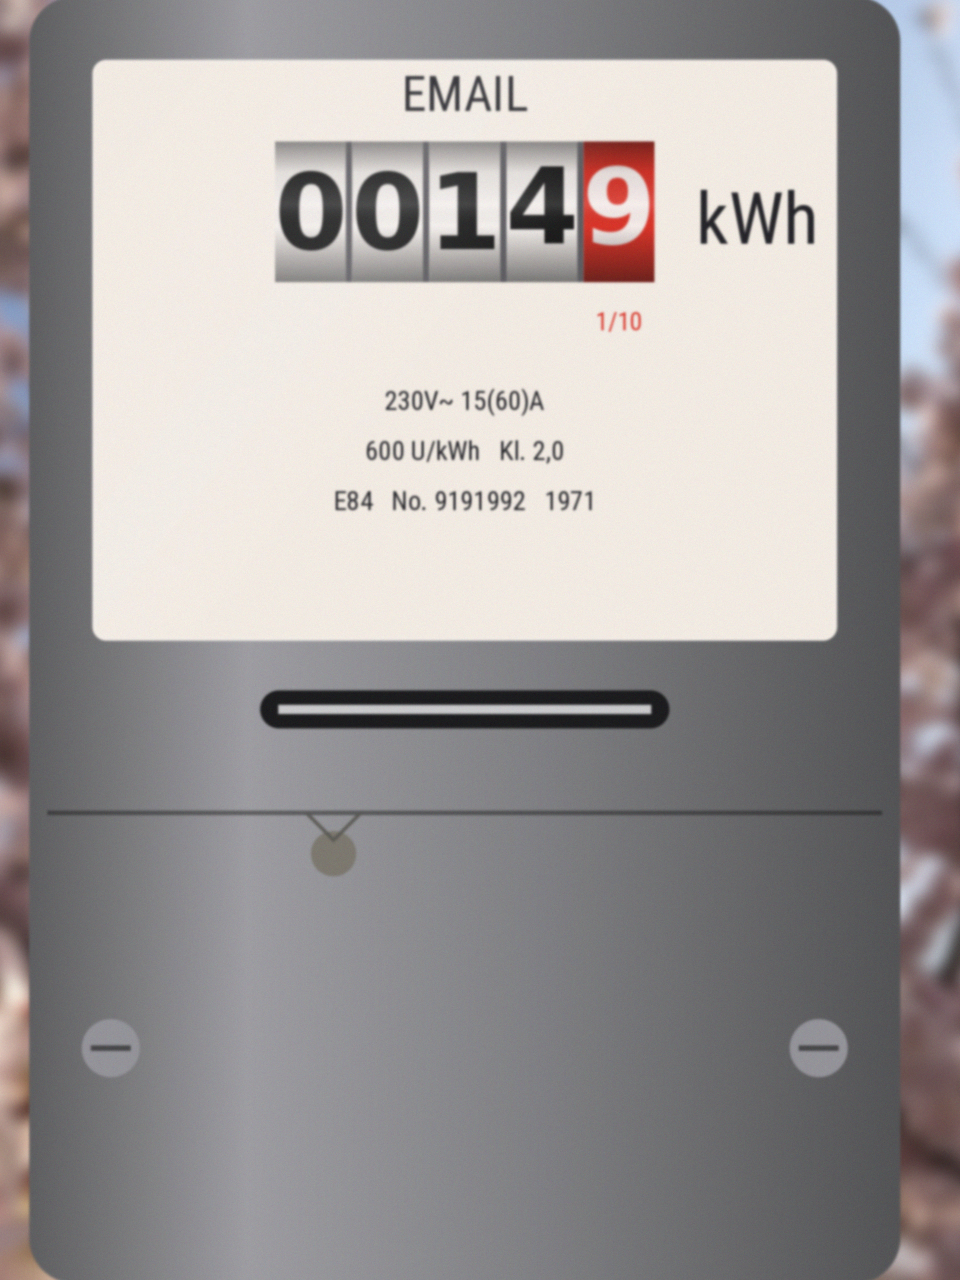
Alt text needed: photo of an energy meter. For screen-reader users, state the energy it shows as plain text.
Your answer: 14.9 kWh
